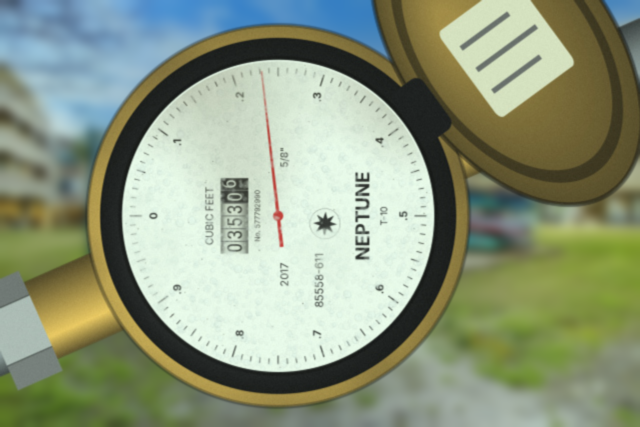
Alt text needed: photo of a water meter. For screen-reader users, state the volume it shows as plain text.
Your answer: 35306.23 ft³
